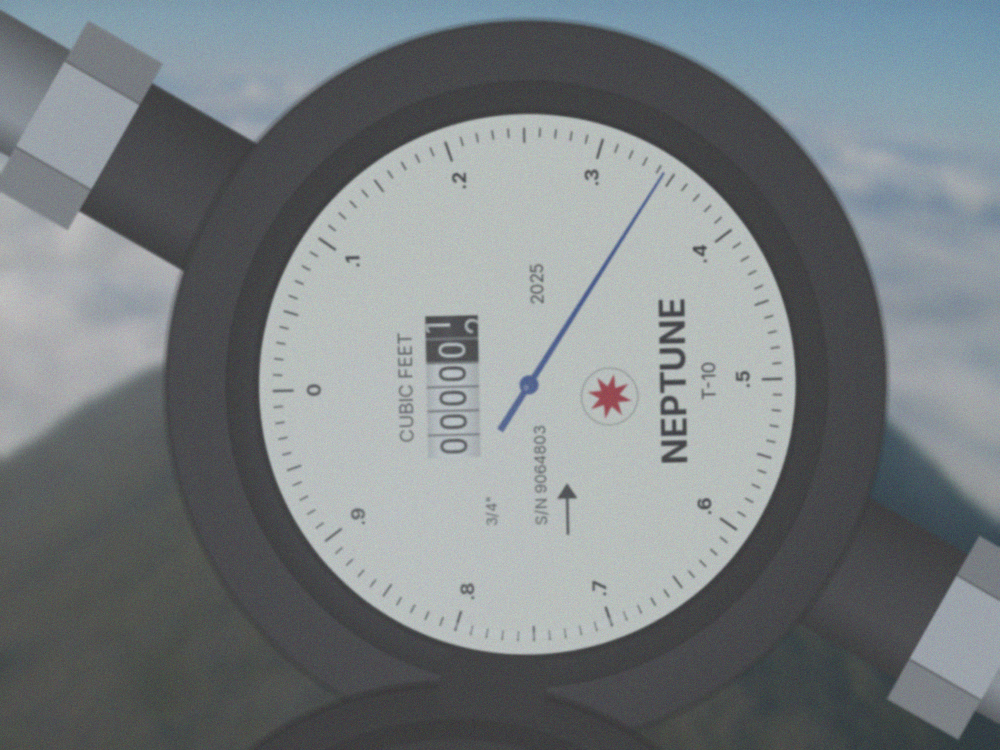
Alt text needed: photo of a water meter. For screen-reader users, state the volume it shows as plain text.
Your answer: 1.34 ft³
